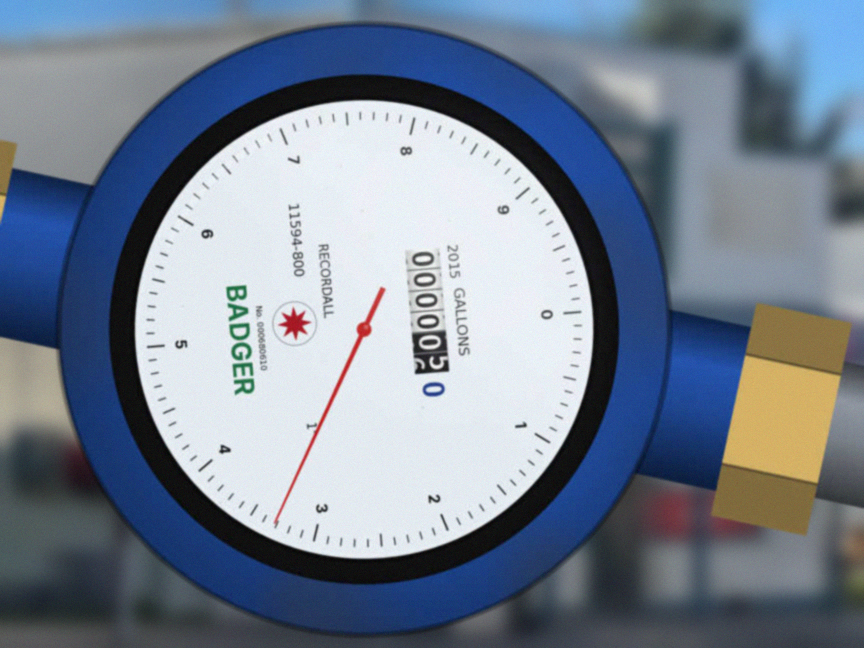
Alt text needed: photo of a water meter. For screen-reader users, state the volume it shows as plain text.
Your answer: 53.3 gal
